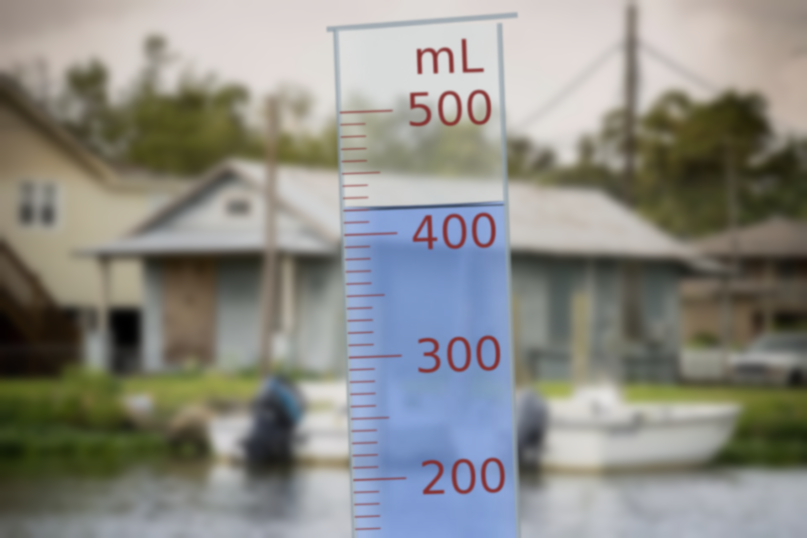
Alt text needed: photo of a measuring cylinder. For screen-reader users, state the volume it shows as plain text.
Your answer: 420 mL
